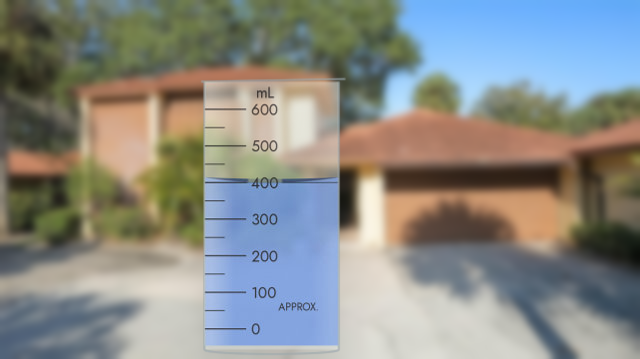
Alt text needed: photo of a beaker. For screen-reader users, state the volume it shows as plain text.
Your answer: 400 mL
